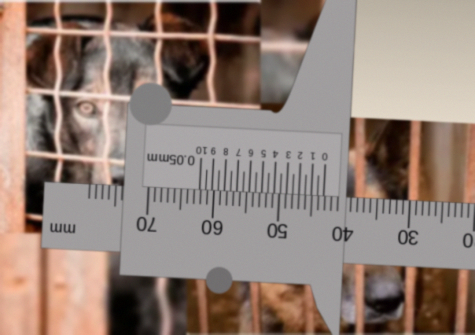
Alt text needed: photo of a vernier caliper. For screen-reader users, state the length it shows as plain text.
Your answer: 43.2 mm
